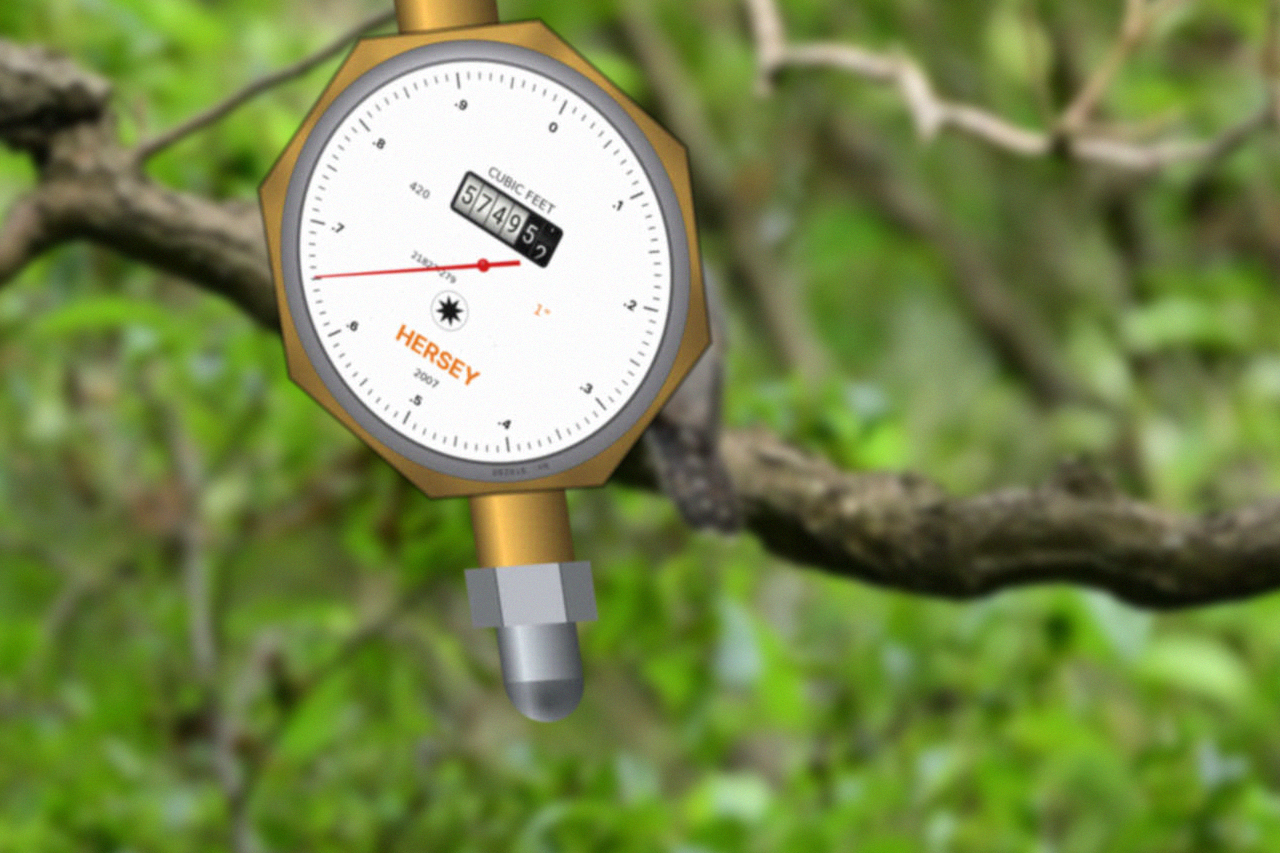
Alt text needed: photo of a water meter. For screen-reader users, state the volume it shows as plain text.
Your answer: 574951.65 ft³
